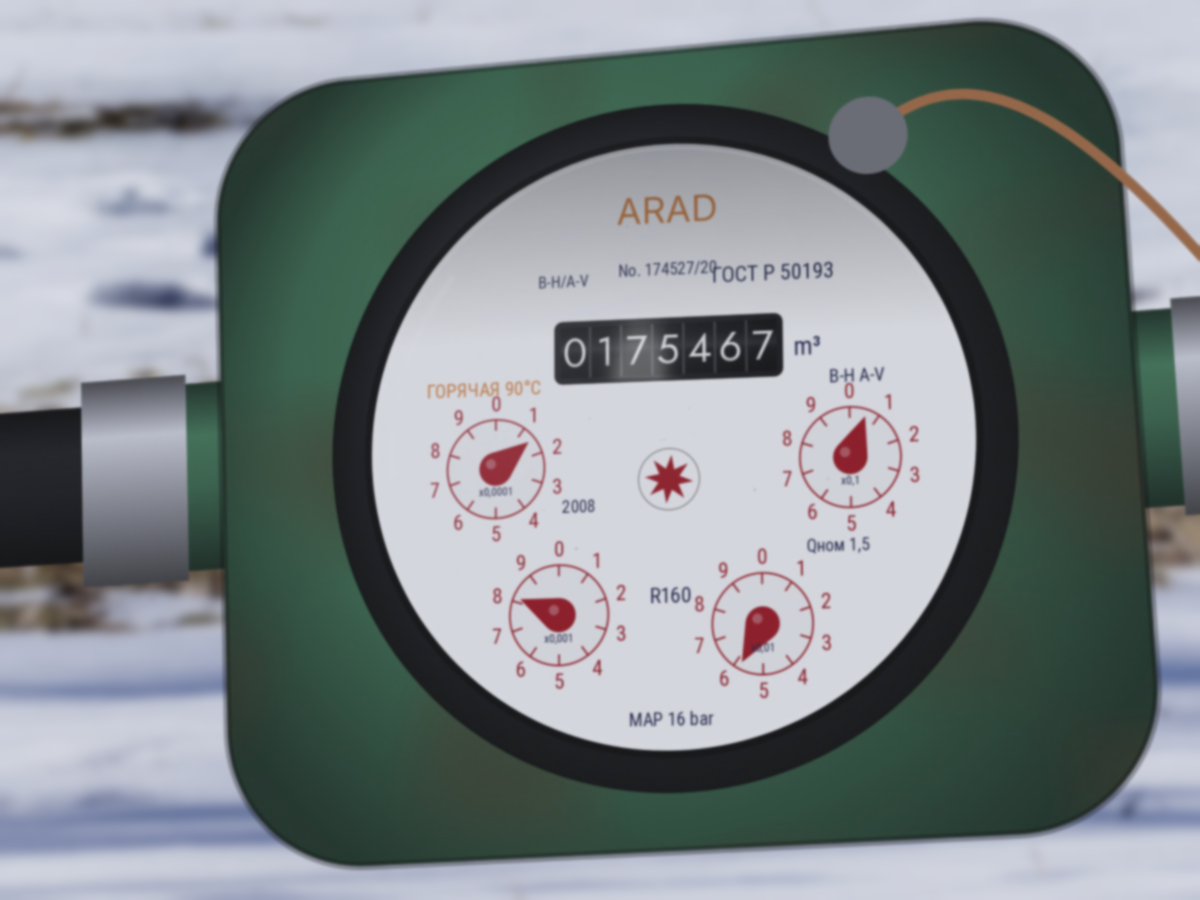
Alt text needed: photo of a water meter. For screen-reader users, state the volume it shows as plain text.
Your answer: 175467.0581 m³
